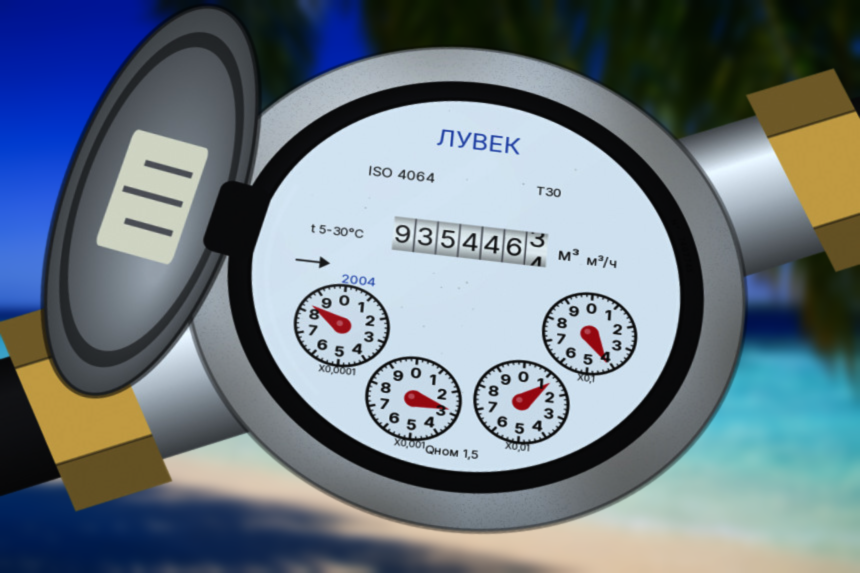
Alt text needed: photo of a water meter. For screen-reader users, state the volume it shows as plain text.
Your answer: 9354463.4128 m³
